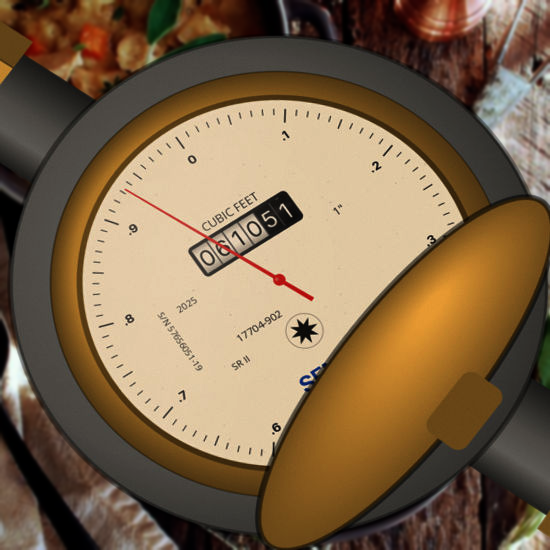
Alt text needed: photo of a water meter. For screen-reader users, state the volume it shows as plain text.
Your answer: 61050.93 ft³
